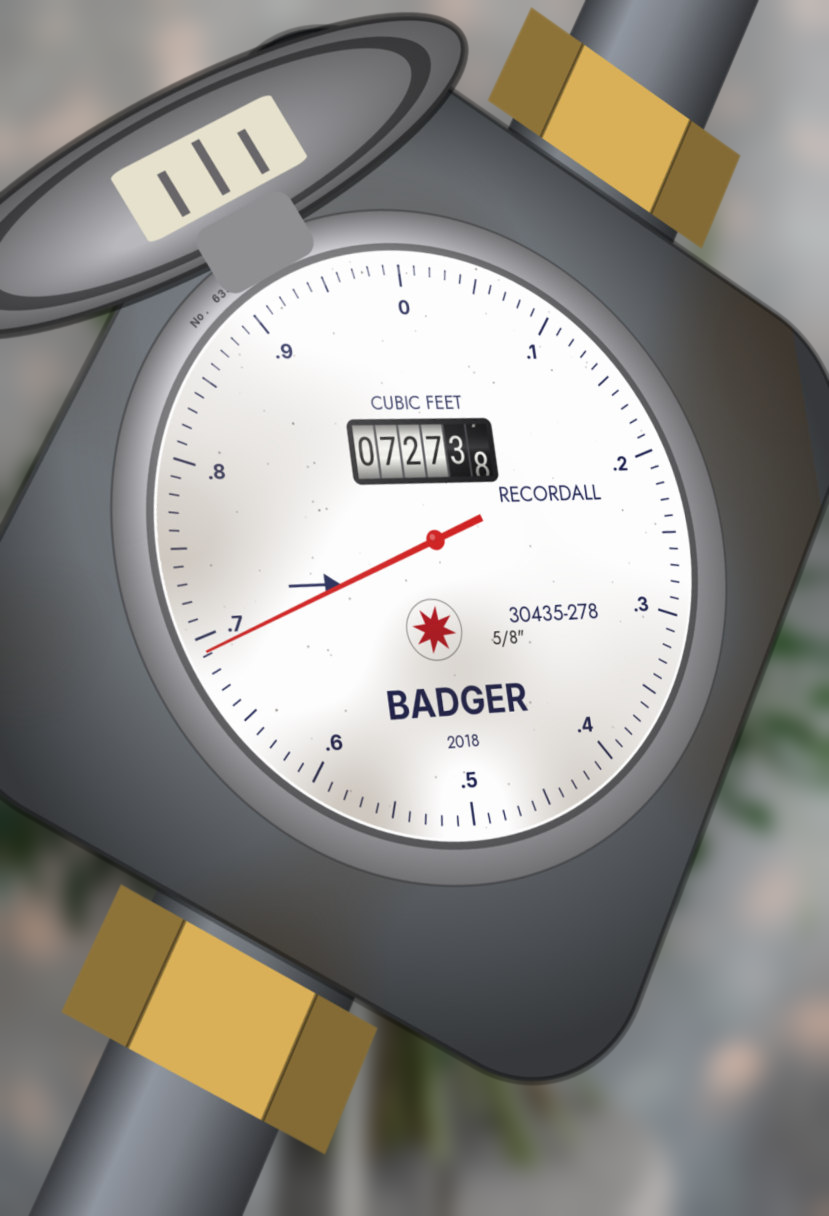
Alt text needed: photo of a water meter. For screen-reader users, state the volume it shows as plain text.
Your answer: 72737.69 ft³
